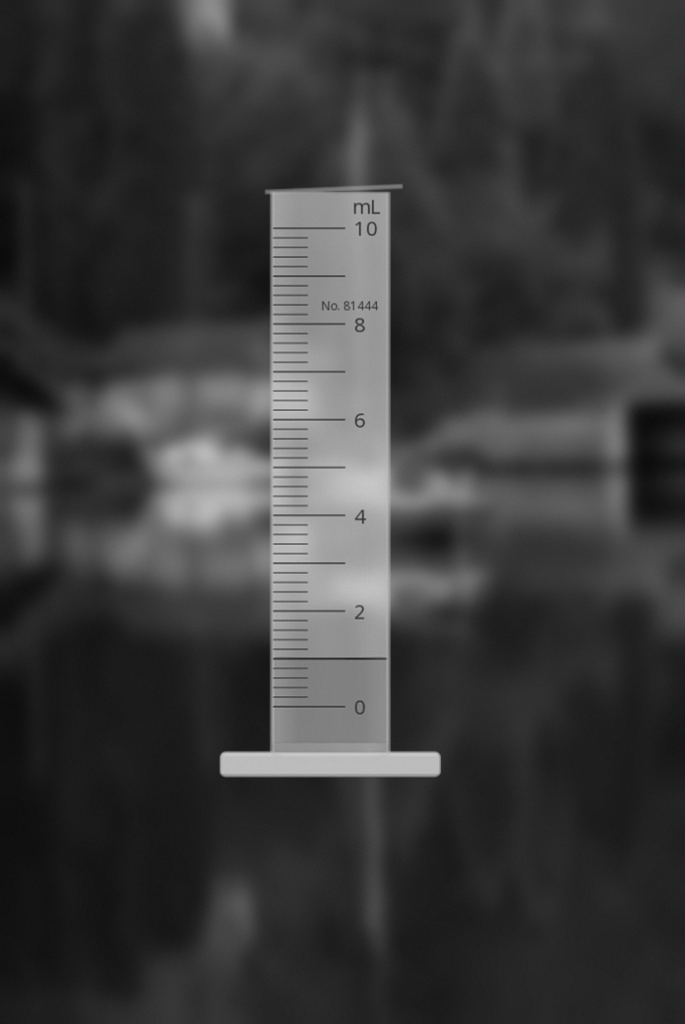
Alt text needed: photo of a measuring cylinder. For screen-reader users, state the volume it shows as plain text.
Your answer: 1 mL
